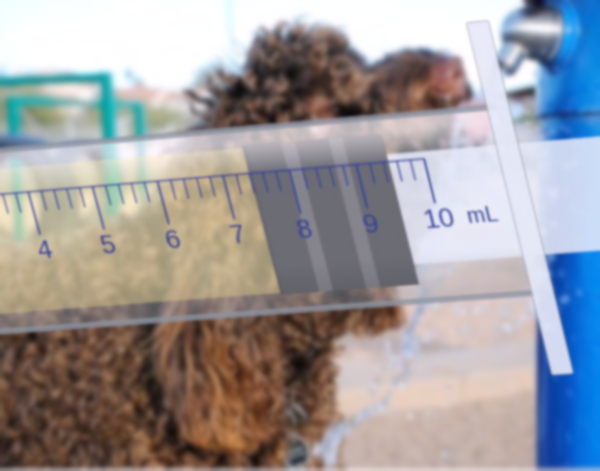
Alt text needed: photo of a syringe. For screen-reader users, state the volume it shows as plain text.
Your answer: 7.4 mL
